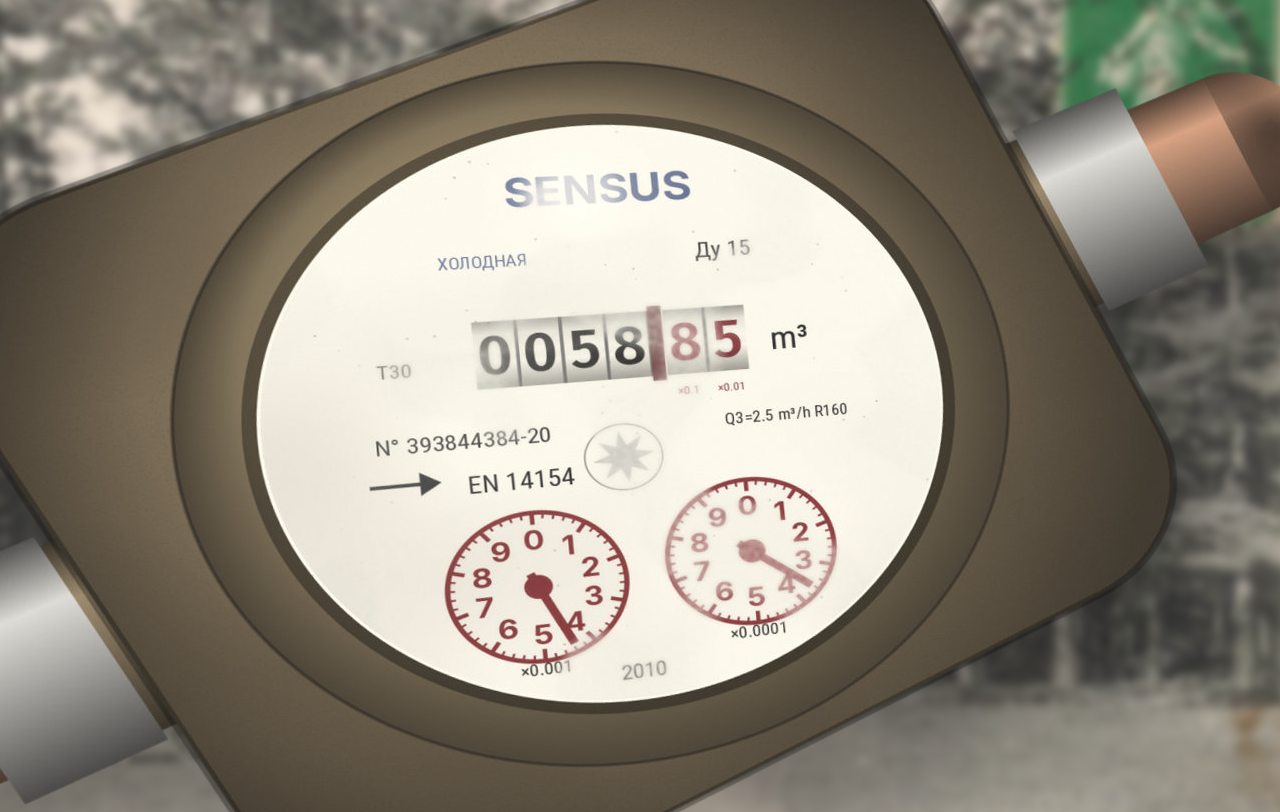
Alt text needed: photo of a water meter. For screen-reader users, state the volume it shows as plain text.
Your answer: 58.8543 m³
